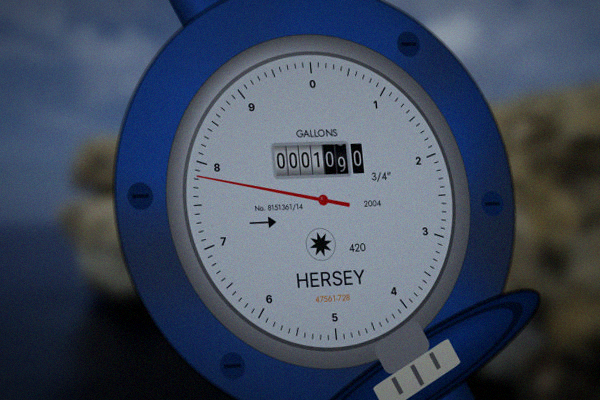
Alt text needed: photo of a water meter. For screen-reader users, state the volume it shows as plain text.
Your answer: 1087.8 gal
